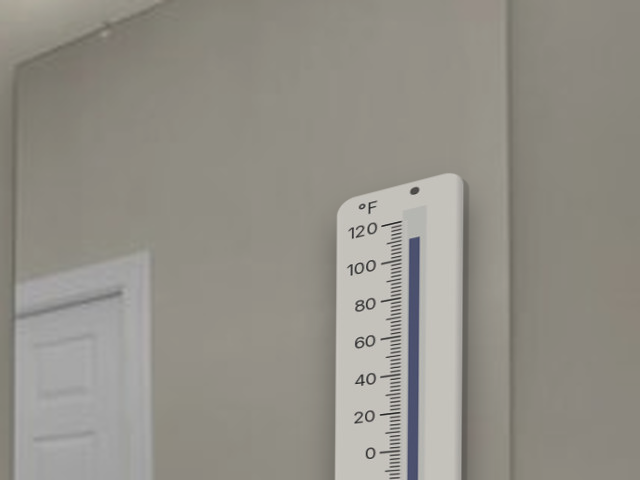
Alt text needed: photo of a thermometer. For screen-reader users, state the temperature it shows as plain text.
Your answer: 110 °F
